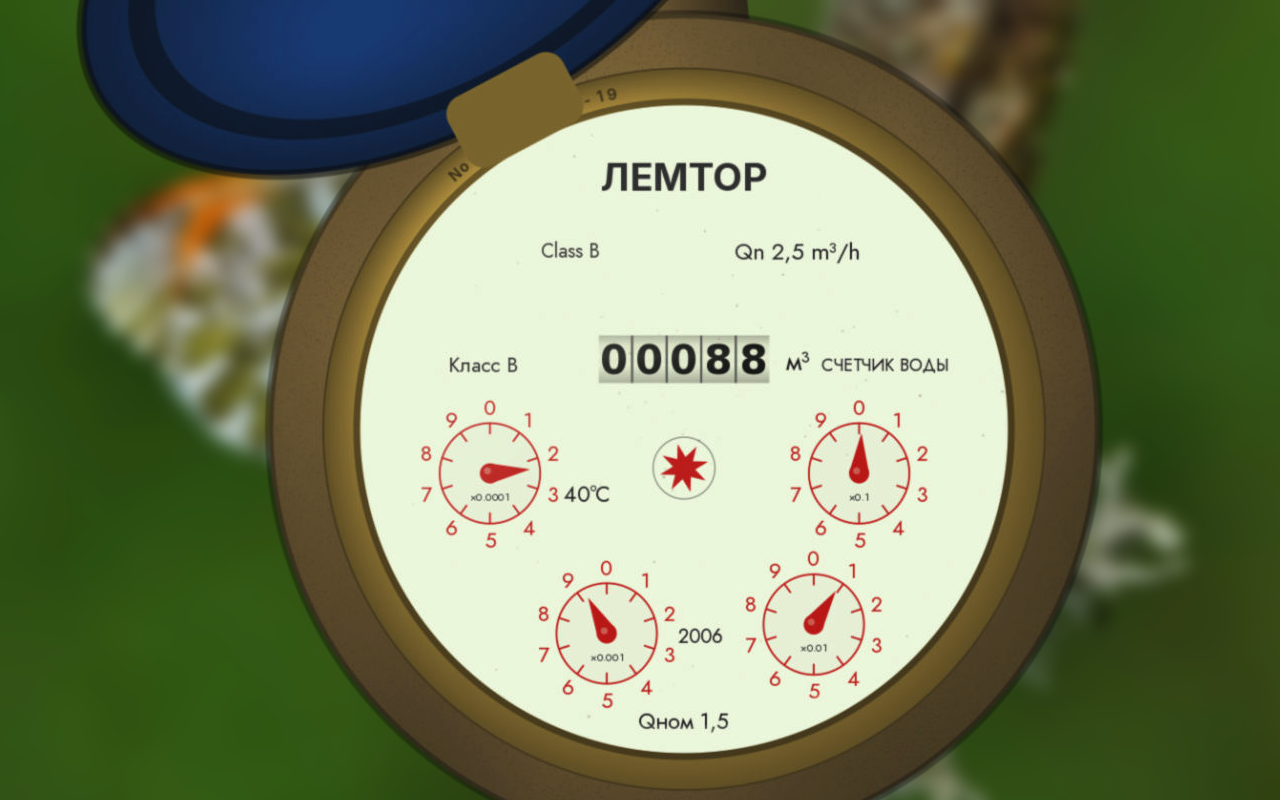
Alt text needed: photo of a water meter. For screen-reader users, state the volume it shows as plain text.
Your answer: 88.0092 m³
